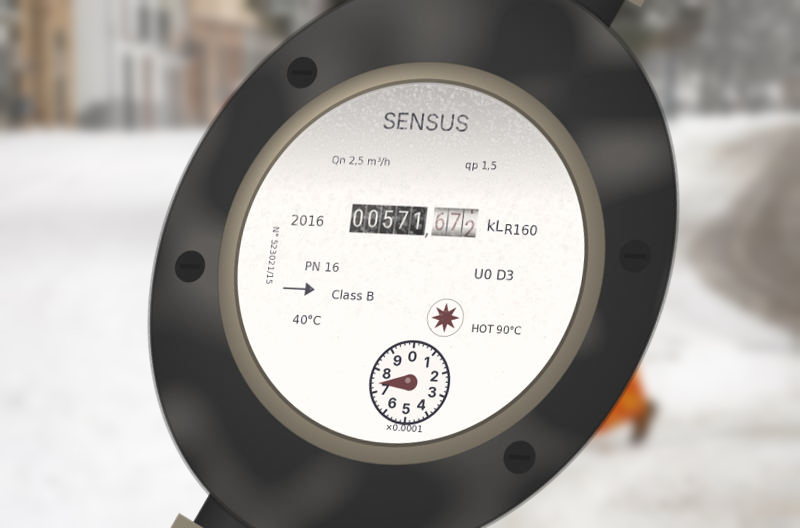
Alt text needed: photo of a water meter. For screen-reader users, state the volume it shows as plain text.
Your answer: 571.6717 kL
